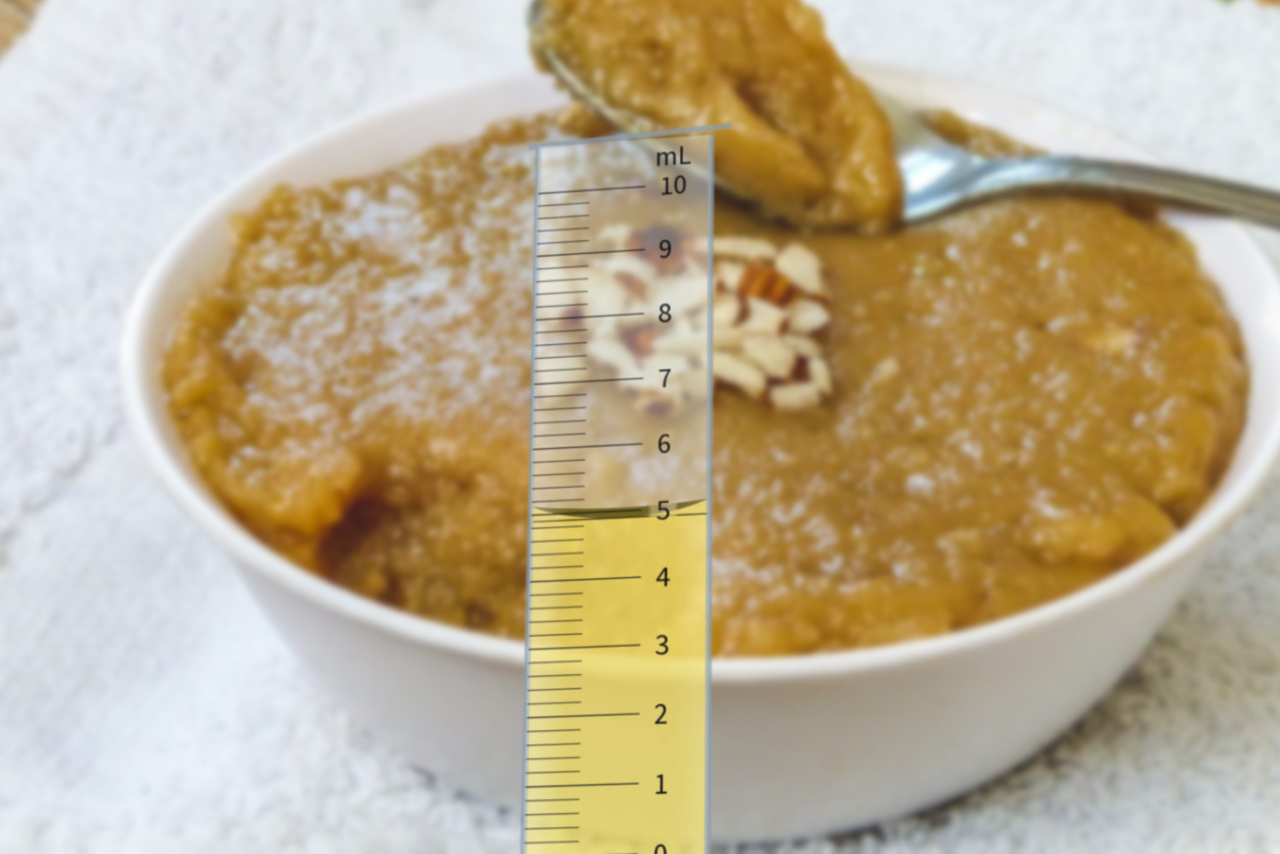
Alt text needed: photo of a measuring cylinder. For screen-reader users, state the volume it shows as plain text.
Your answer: 4.9 mL
